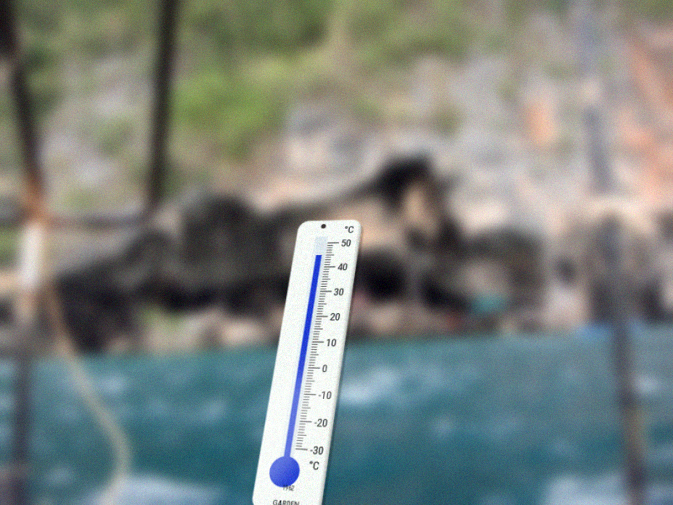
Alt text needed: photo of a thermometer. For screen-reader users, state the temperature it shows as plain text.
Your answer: 45 °C
